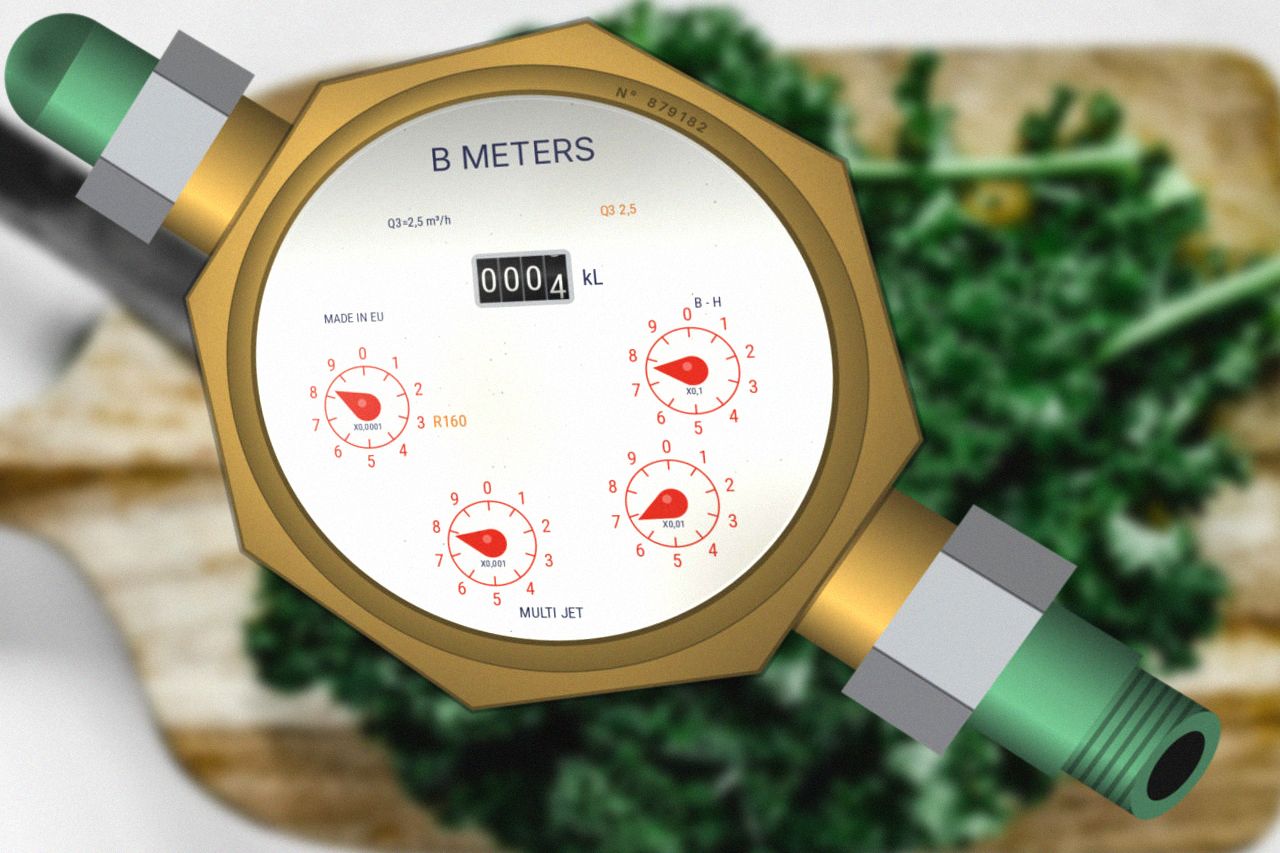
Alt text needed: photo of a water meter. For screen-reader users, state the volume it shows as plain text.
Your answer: 3.7678 kL
